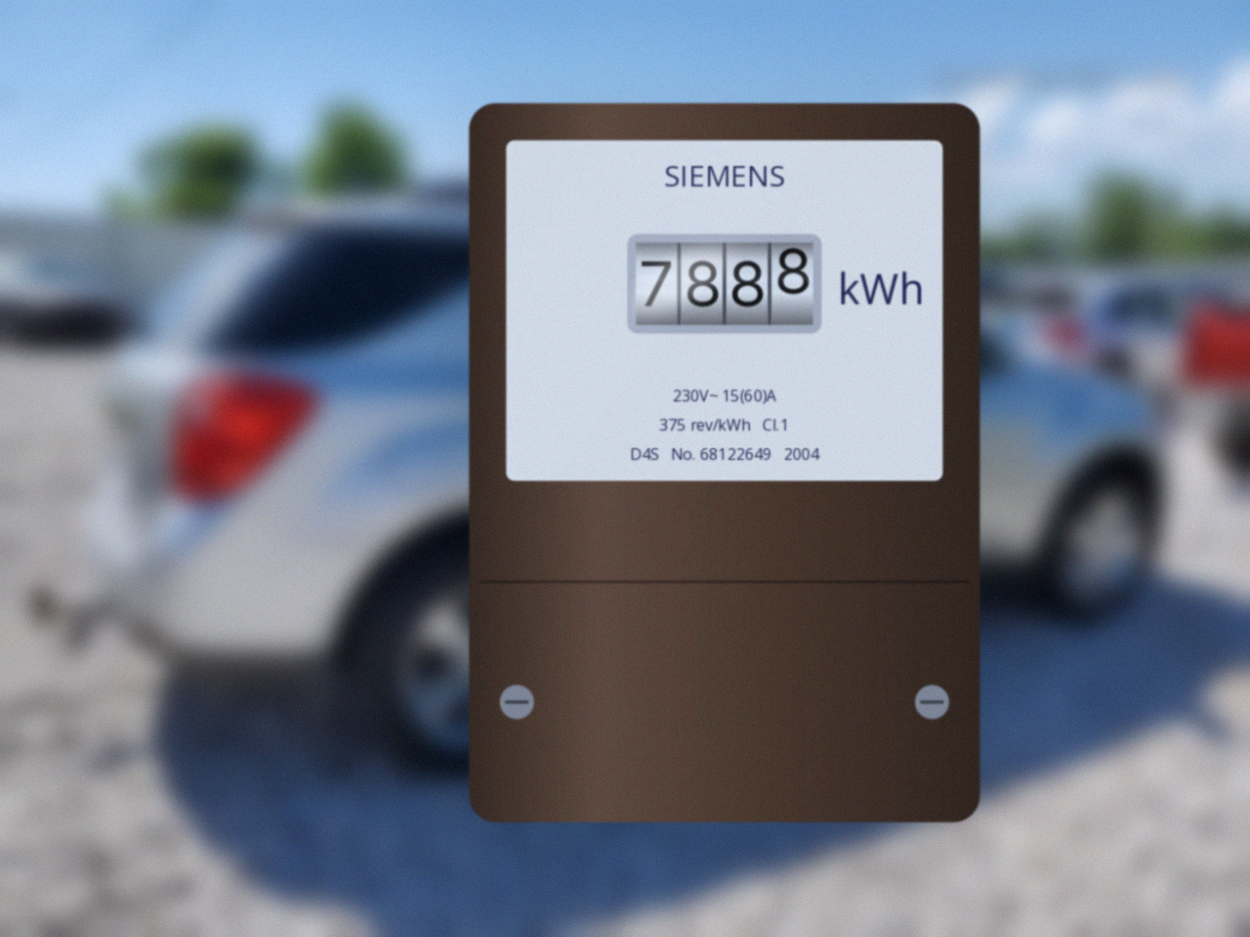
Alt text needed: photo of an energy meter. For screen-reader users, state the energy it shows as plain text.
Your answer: 7888 kWh
